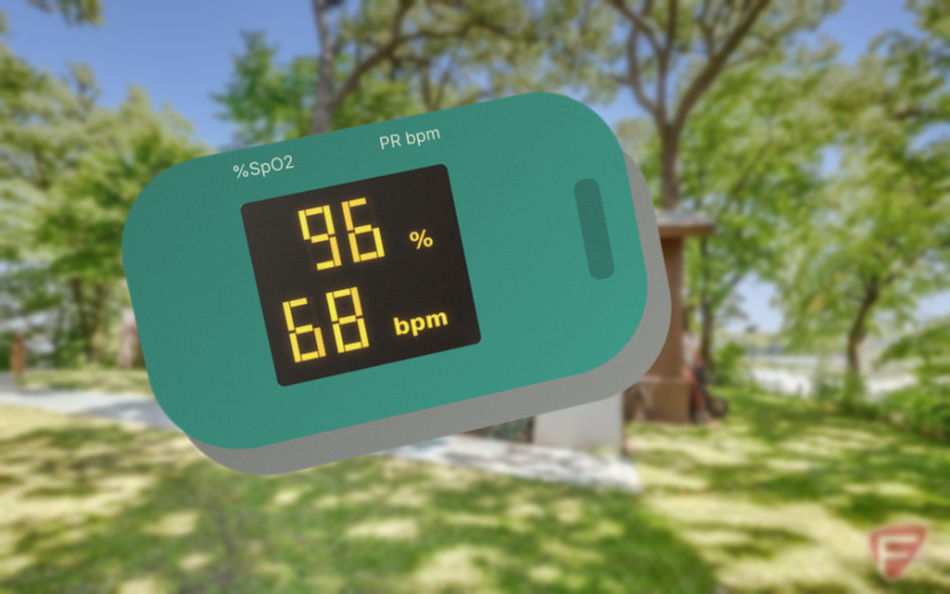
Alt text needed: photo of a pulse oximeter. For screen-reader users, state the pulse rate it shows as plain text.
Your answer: 68 bpm
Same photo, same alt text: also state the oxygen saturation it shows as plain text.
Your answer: 96 %
